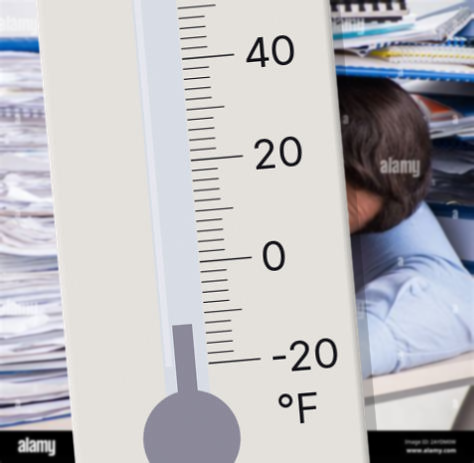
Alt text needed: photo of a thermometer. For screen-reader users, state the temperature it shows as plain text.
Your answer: -12 °F
